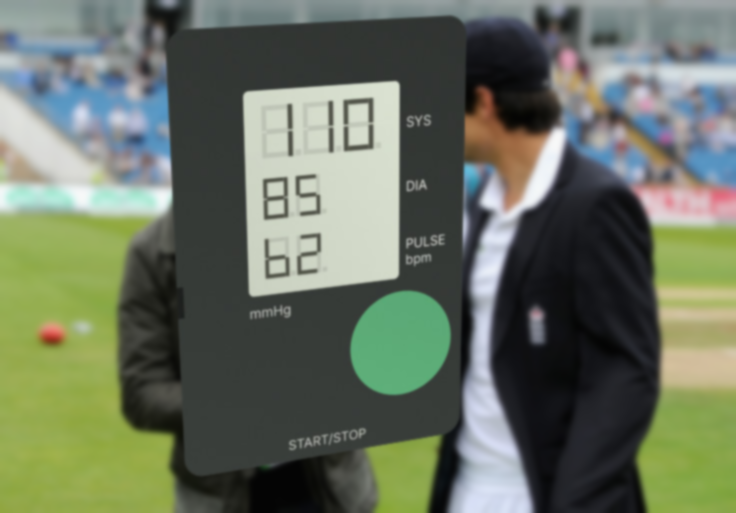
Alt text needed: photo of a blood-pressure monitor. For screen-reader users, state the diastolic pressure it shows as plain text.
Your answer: 85 mmHg
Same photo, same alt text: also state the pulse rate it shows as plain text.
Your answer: 62 bpm
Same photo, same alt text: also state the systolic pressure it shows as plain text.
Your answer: 110 mmHg
